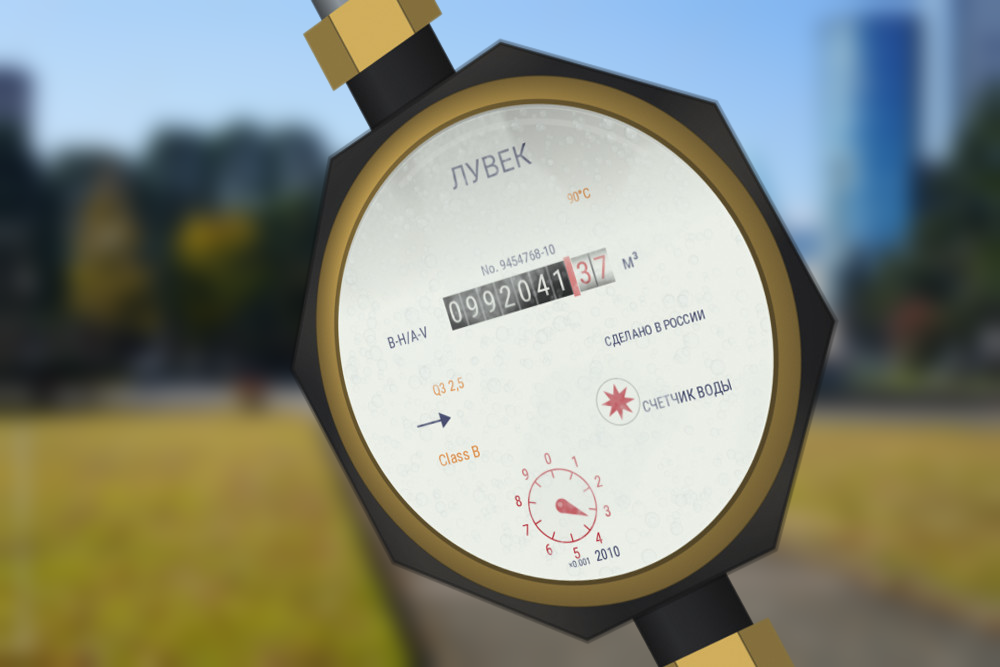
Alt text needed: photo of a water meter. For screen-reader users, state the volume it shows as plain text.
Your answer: 992041.373 m³
